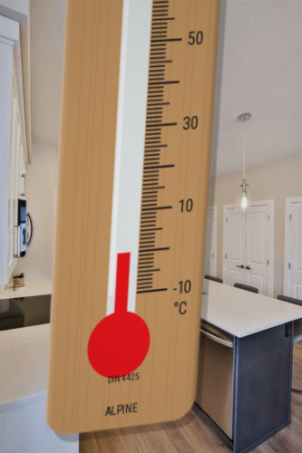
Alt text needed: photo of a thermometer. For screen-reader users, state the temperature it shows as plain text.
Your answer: 0 °C
